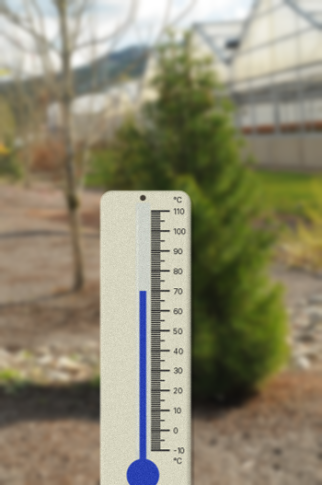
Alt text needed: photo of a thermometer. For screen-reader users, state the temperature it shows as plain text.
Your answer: 70 °C
